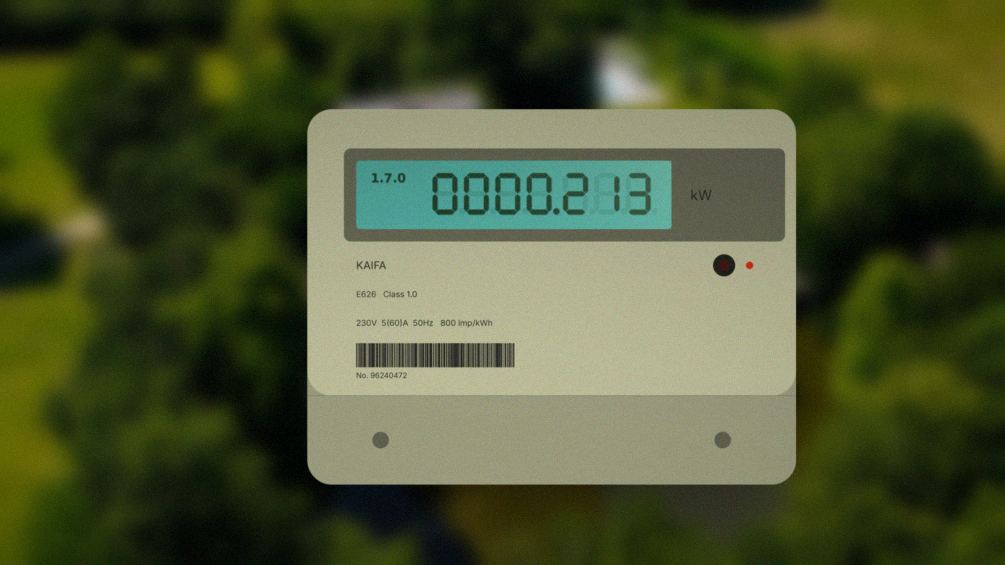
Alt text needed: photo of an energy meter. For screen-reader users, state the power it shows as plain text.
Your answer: 0.213 kW
